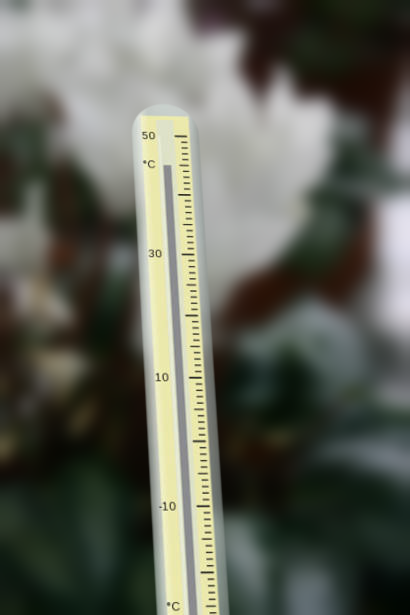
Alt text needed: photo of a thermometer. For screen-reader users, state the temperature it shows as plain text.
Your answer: 45 °C
